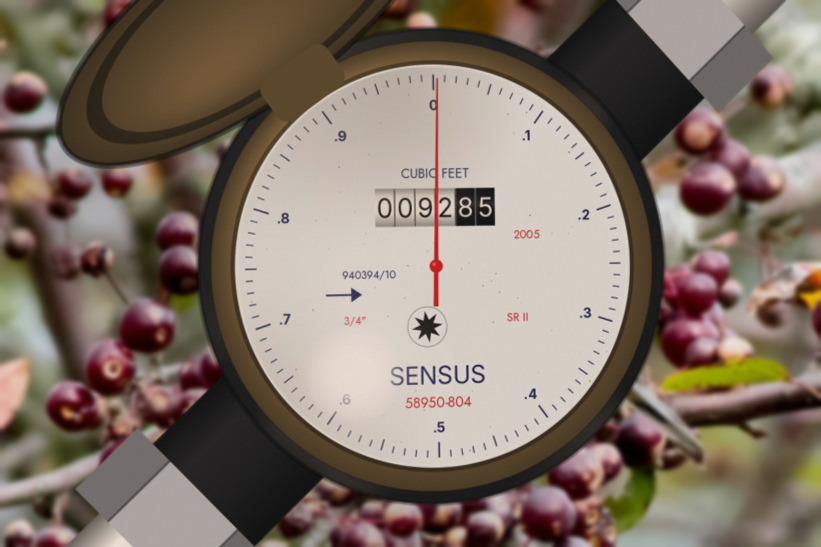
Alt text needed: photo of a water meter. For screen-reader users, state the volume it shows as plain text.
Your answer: 9285.00 ft³
